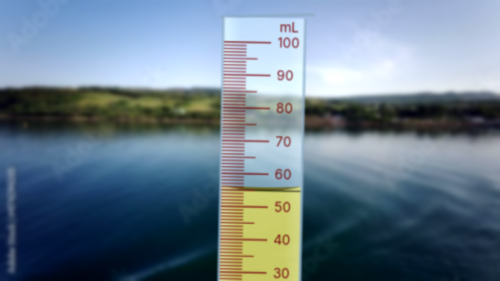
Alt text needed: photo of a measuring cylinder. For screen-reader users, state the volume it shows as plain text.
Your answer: 55 mL
